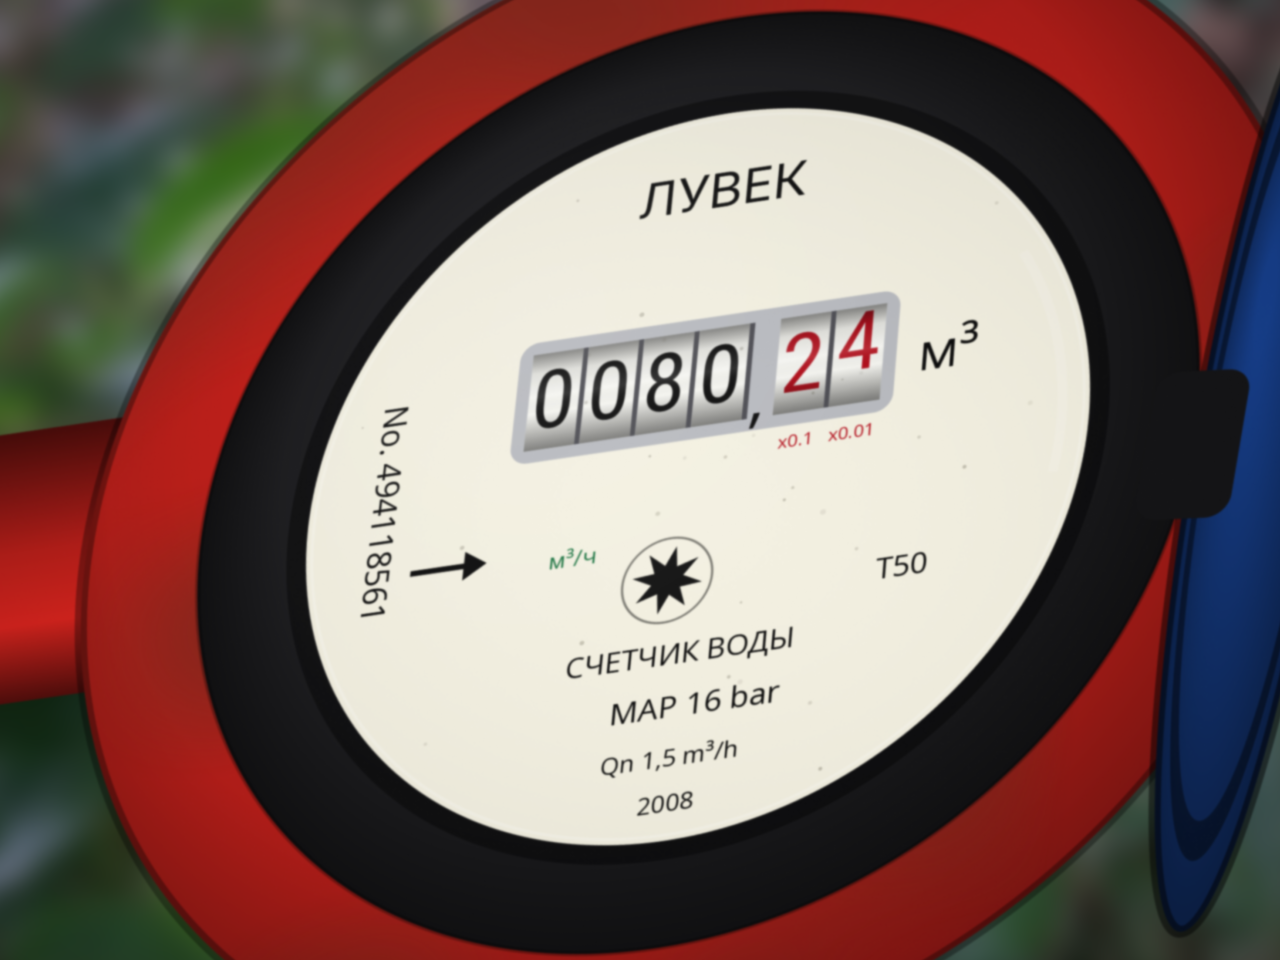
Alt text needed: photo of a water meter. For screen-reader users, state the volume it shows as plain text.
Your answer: 80.24 m³
